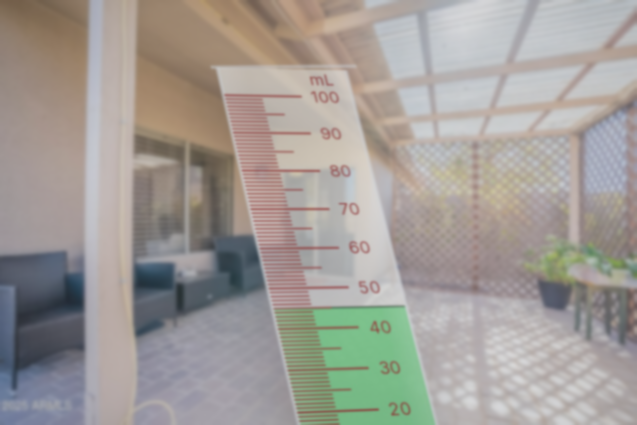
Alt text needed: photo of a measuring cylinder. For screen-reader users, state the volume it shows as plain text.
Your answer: 45 mL
